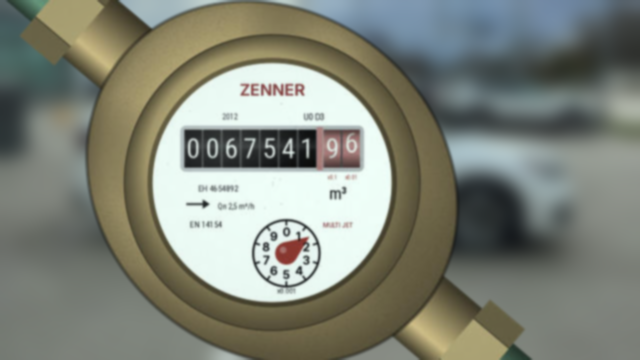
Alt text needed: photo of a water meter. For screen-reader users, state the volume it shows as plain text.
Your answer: 67541.961 m³
